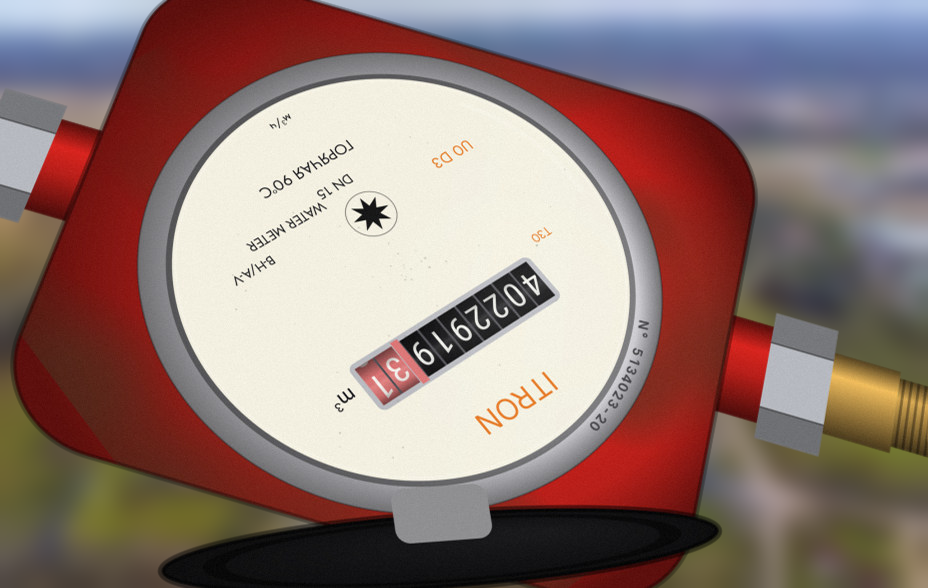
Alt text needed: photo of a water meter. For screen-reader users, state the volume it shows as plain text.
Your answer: 4022919.31 m³
